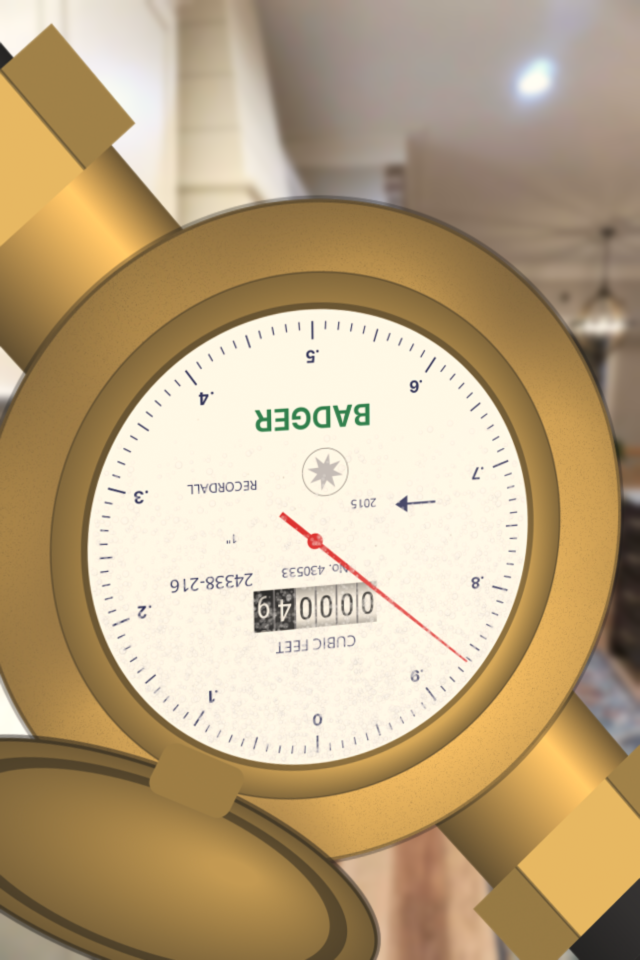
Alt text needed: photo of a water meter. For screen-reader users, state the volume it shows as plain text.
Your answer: 48.86 ft³
